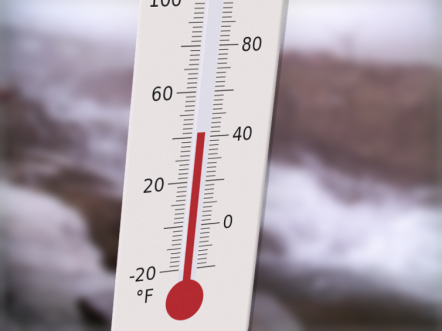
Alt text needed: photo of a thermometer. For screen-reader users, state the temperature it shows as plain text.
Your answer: 42 °F
